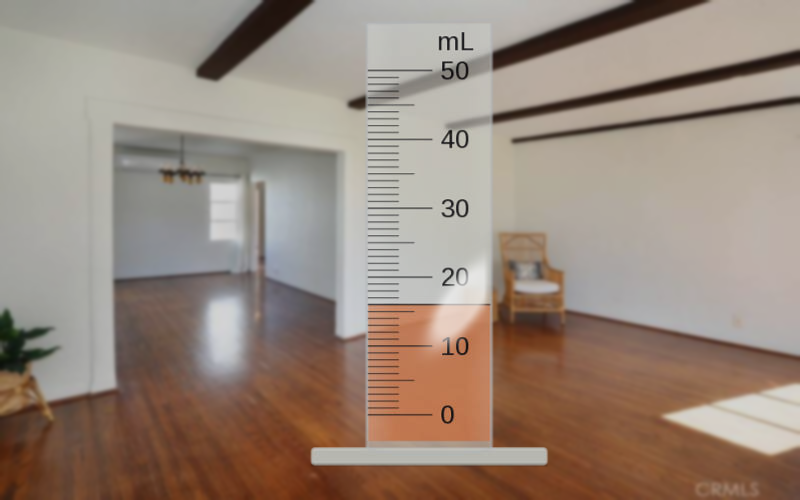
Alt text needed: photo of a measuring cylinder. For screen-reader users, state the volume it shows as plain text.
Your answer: 16 mL
